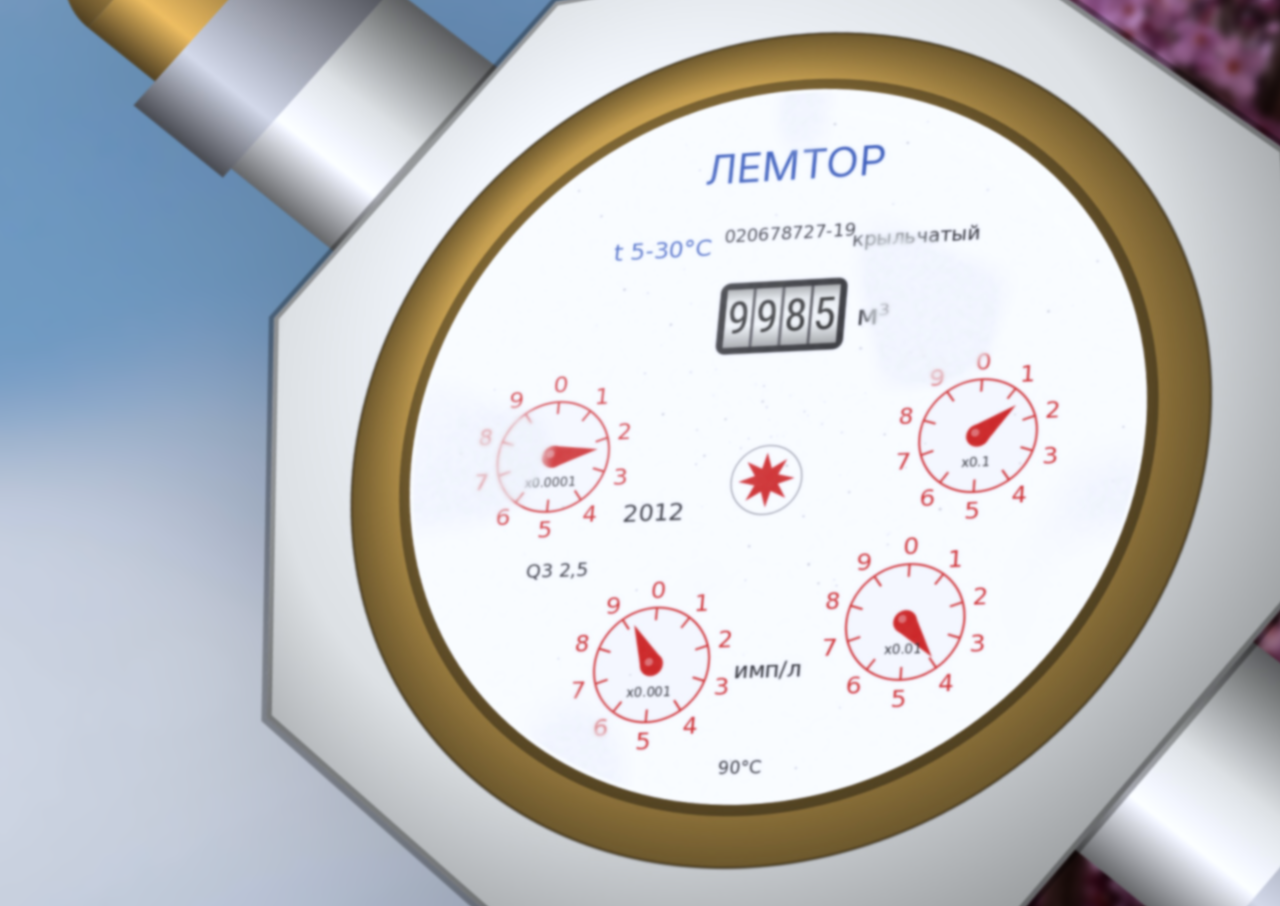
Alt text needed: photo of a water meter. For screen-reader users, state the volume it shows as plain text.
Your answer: 9985.1392 m³
